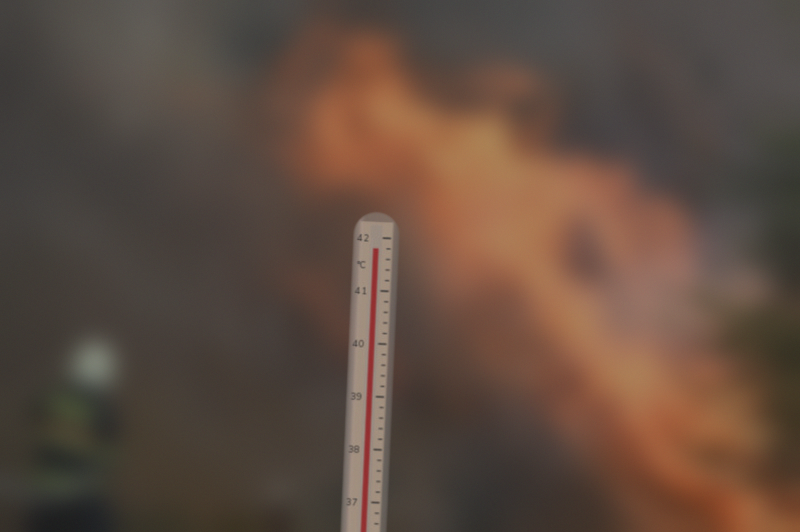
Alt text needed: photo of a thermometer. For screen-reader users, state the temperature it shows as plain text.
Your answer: 41.8 °C
